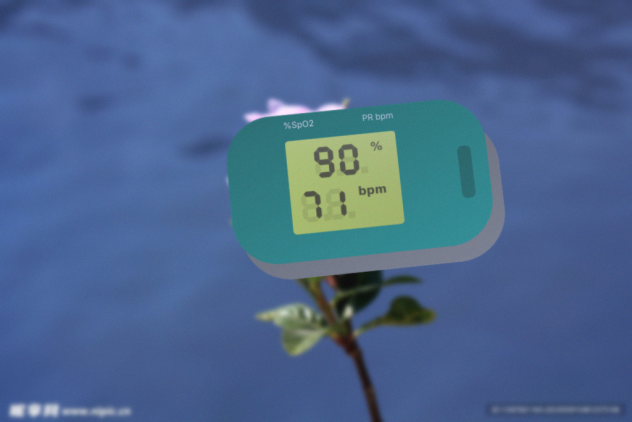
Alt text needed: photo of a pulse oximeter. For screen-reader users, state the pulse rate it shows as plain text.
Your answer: 71 bpm
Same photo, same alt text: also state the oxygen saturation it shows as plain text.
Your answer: 90 %
